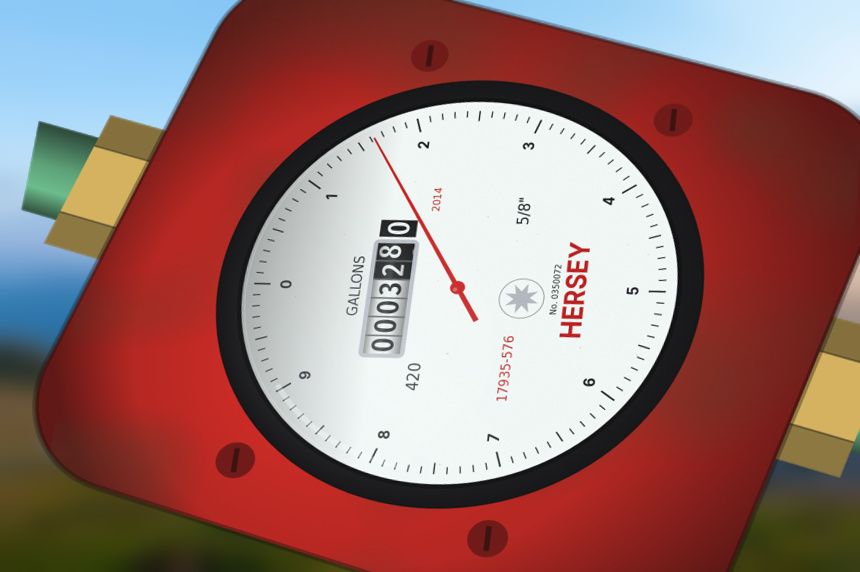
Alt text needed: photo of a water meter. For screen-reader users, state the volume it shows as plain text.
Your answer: 3281.6 gal
